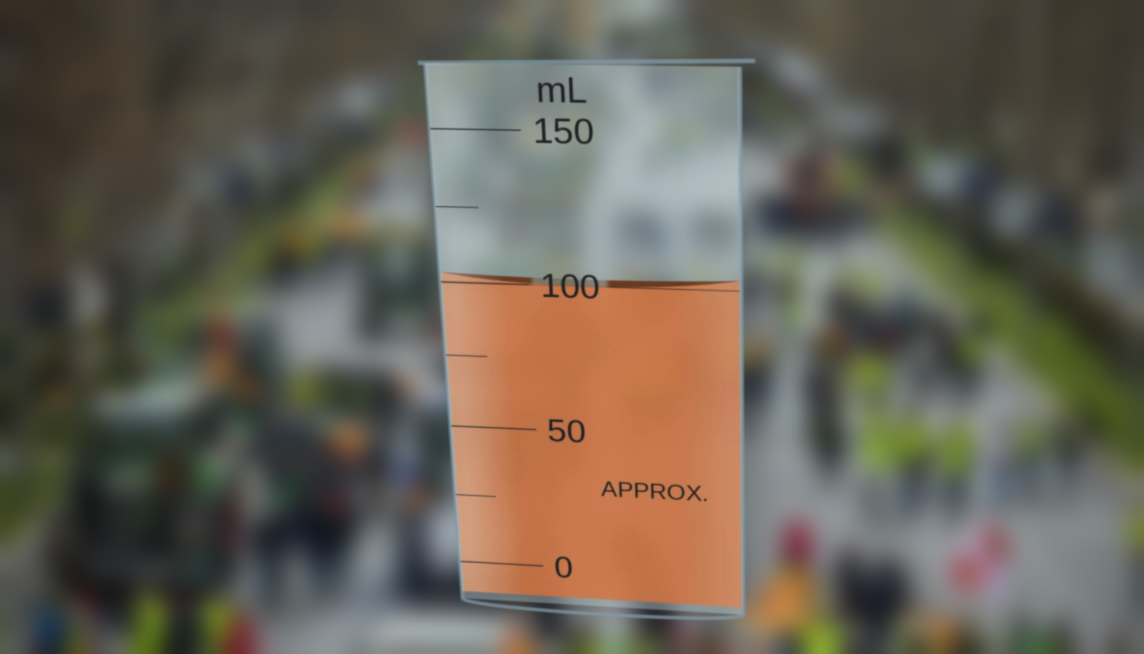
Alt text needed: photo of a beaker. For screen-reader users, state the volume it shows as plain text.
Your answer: 100 mL
